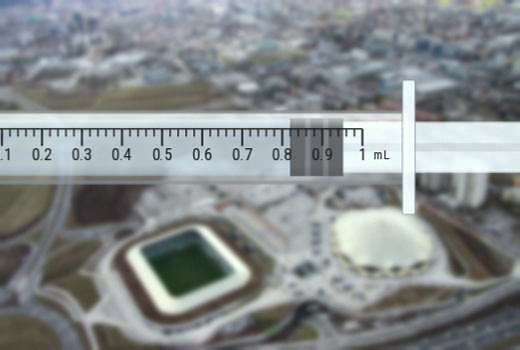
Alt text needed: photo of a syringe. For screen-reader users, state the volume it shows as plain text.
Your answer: 0.82 mL
